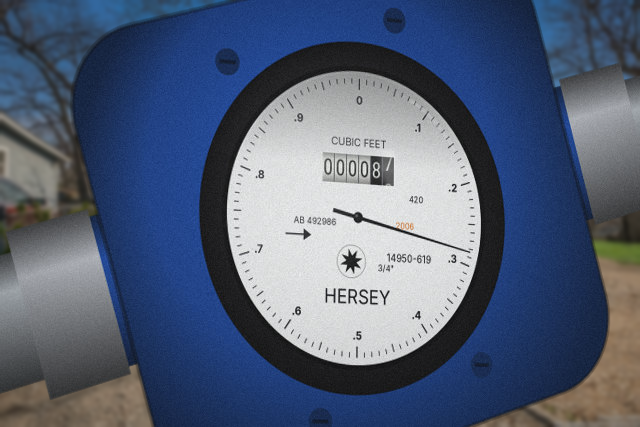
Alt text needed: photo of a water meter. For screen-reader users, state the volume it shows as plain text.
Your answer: 87.28 ft³
